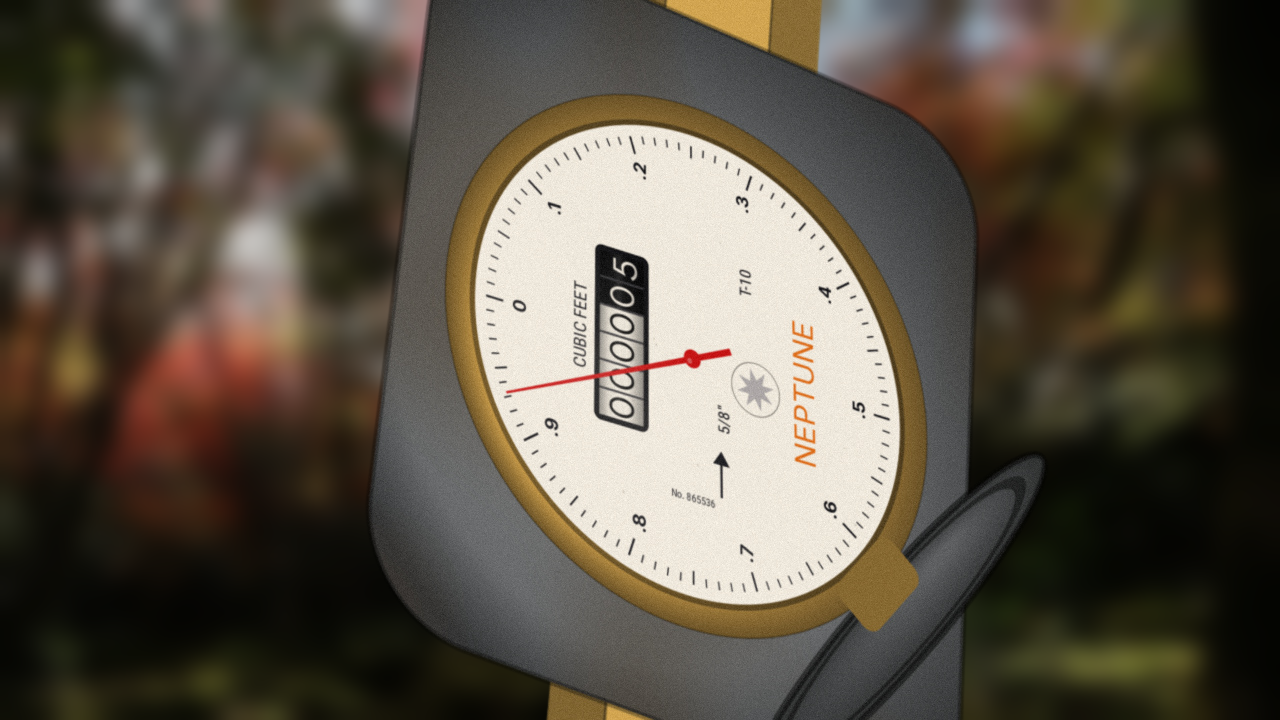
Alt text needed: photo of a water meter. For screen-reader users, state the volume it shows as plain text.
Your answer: 4.93 ft³
